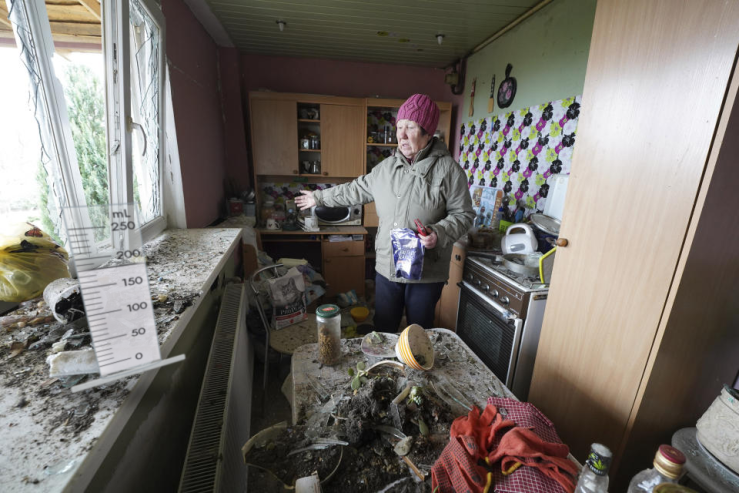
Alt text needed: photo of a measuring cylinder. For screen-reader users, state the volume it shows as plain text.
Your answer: 180 mL
